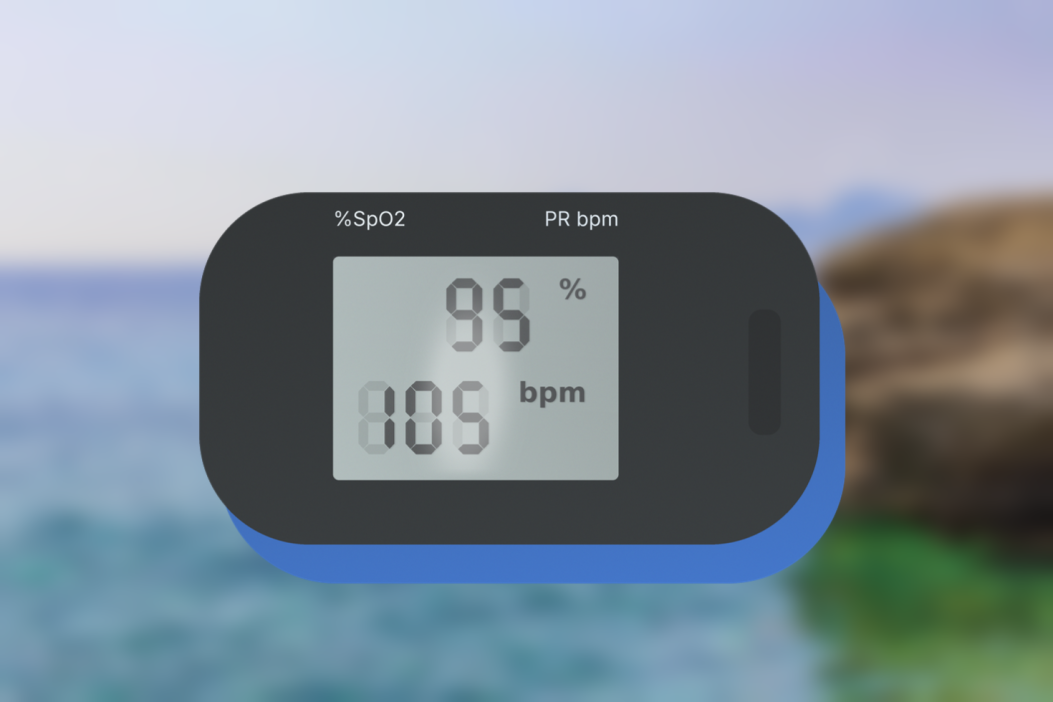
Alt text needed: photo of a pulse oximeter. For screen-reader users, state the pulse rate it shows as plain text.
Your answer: 105 bpm
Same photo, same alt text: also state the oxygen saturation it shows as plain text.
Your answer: 95 %
